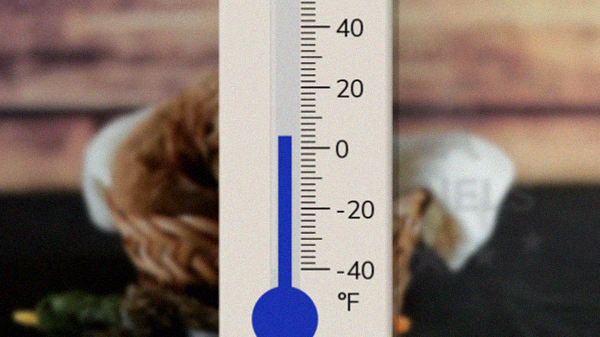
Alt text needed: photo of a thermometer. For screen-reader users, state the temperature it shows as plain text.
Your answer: 4 °F
